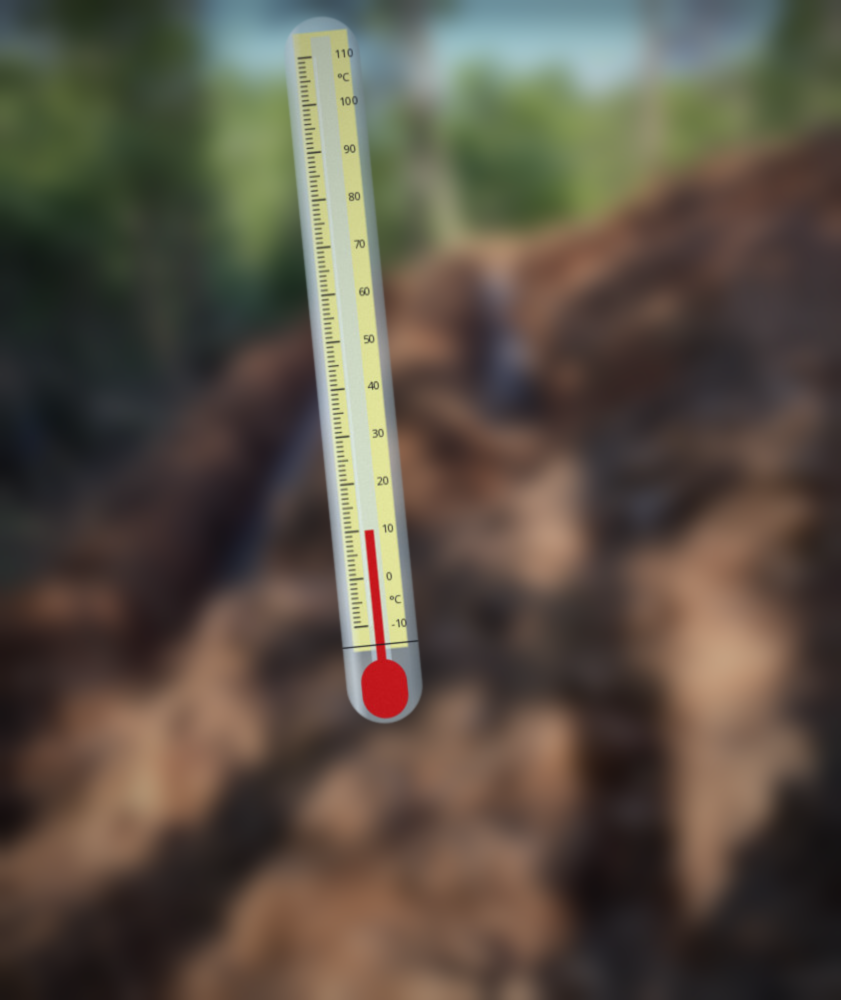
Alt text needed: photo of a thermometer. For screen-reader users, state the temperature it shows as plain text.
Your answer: 10 °C
